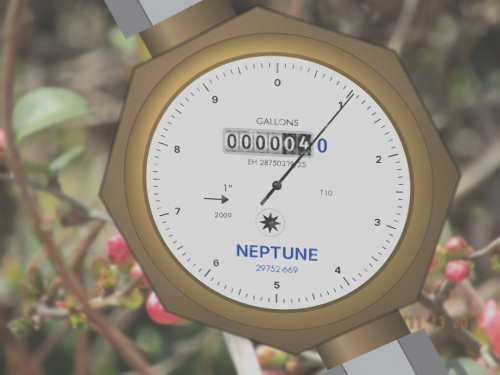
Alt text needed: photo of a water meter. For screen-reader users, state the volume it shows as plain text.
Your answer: 41.0 gal
